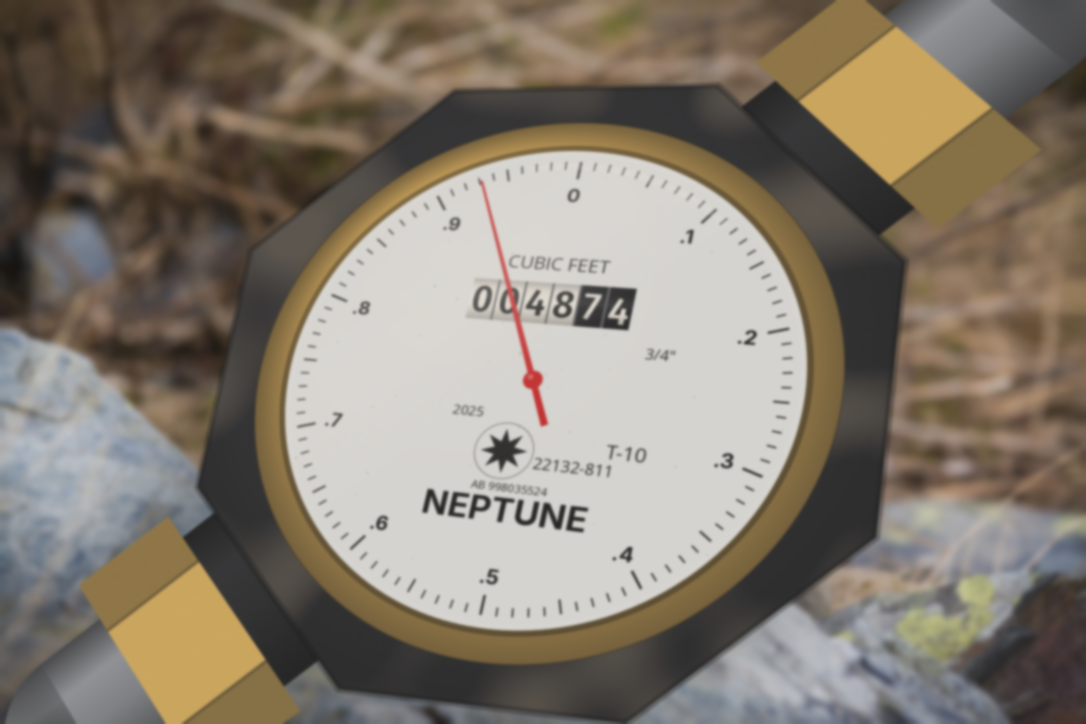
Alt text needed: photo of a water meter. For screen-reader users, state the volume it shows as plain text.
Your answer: 4873.93 ft³
